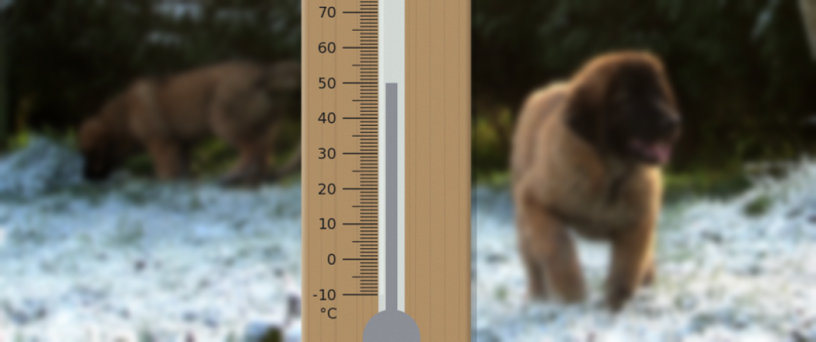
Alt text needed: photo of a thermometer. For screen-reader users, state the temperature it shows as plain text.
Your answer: 50 °C
